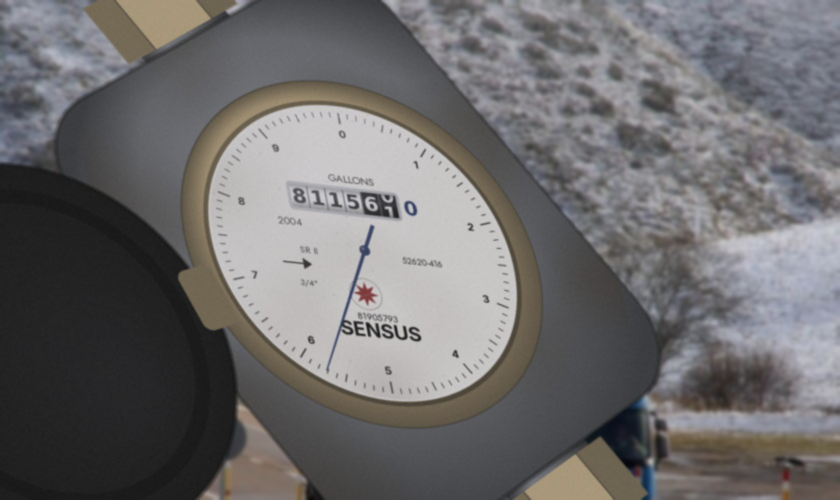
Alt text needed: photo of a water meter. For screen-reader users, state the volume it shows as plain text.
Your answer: 8115605.7 gal
